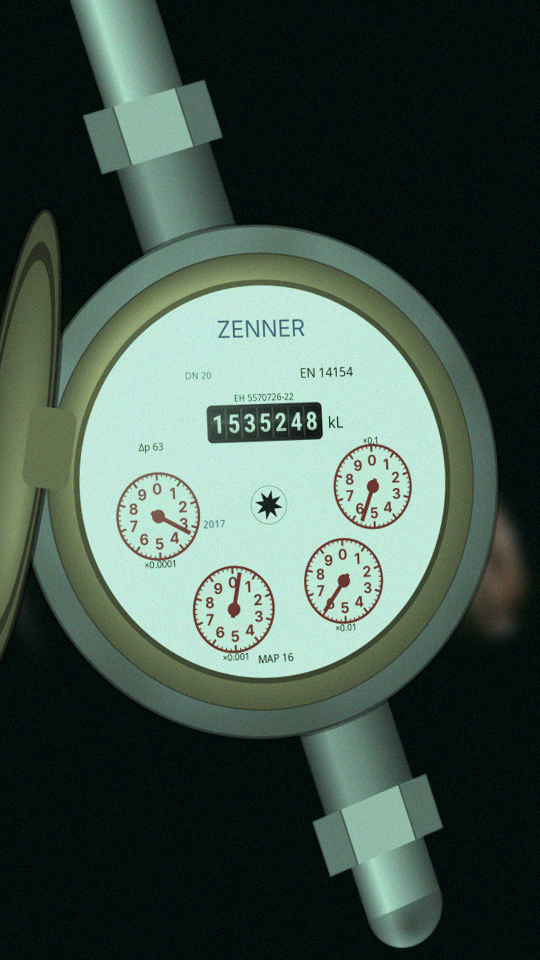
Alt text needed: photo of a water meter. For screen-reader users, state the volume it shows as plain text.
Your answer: 1535248.5603 kL
